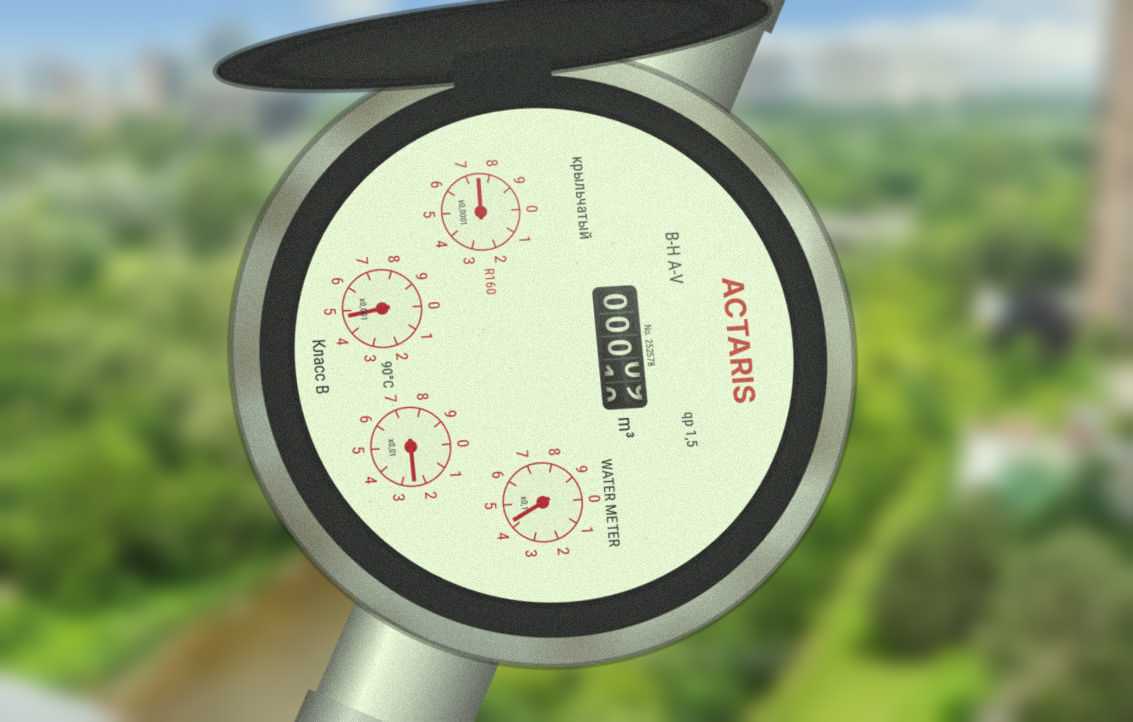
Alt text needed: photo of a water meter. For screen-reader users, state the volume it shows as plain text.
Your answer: 9.4247 m³
